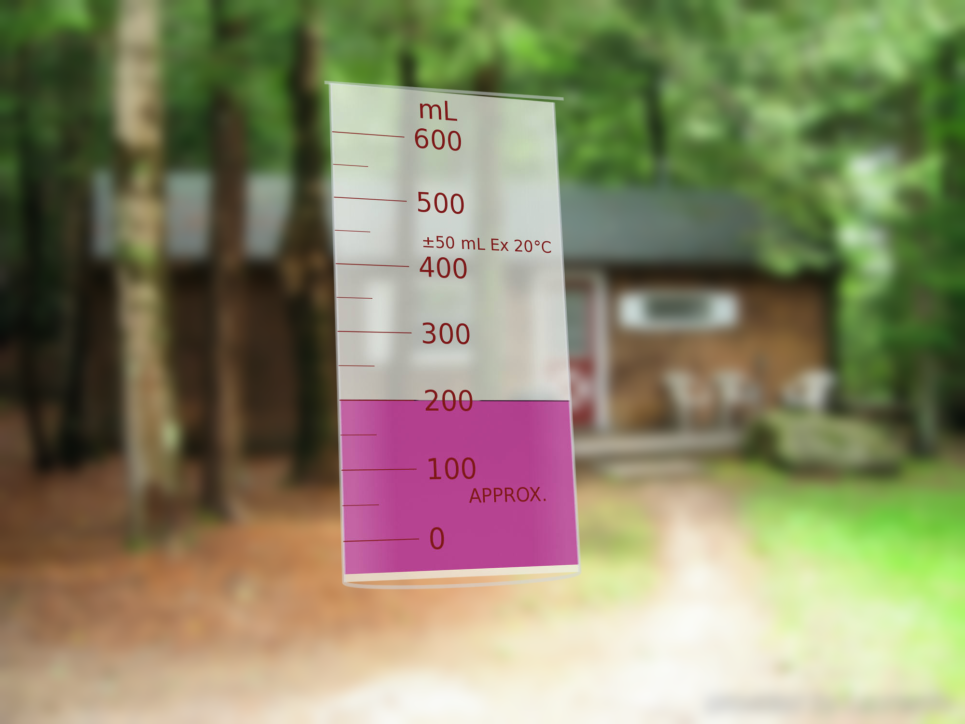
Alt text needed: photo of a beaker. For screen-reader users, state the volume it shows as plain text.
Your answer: 200 mL
